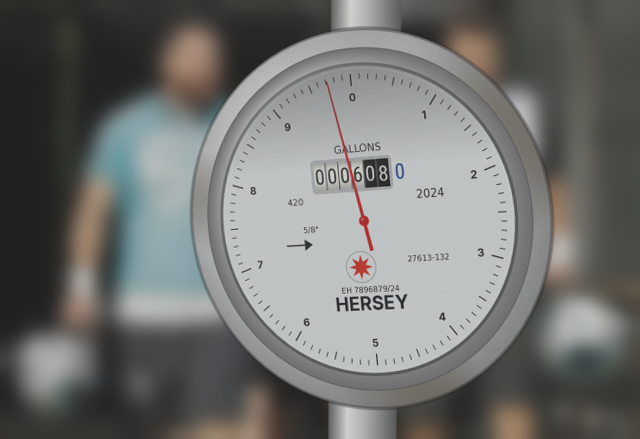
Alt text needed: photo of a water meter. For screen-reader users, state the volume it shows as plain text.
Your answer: 6079.7 gal
